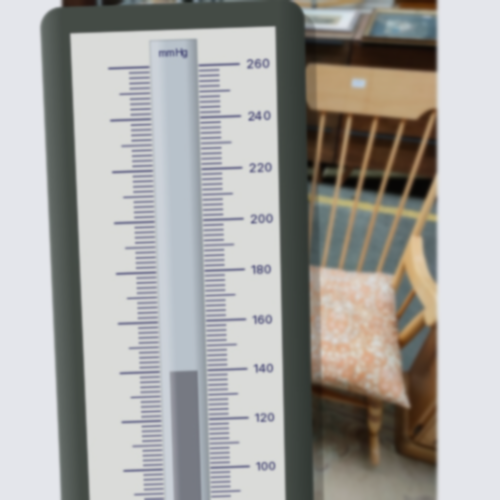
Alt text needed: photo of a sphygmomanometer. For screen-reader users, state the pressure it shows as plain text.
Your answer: 140 mmHg
